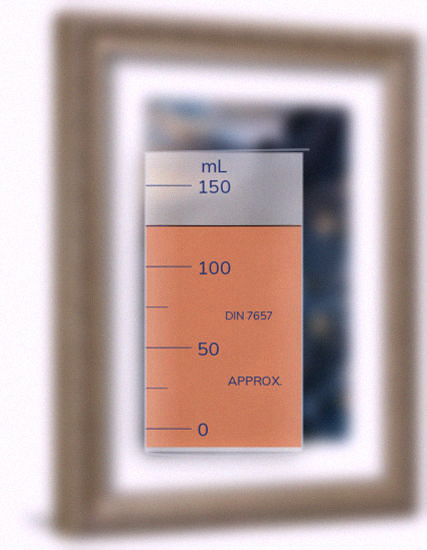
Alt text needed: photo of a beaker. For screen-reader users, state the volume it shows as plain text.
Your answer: 125 mL
